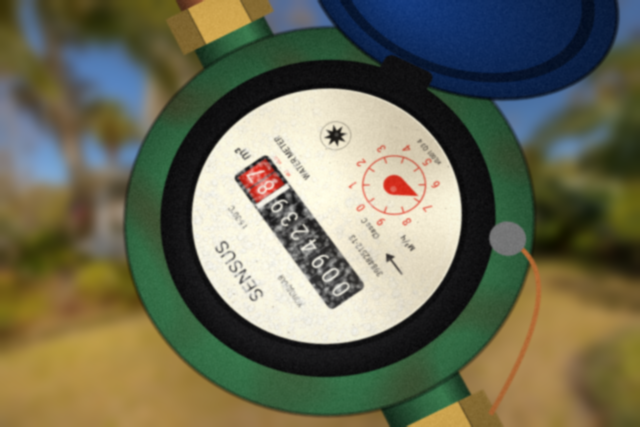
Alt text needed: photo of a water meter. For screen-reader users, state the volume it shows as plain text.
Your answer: 94239.876 m³
